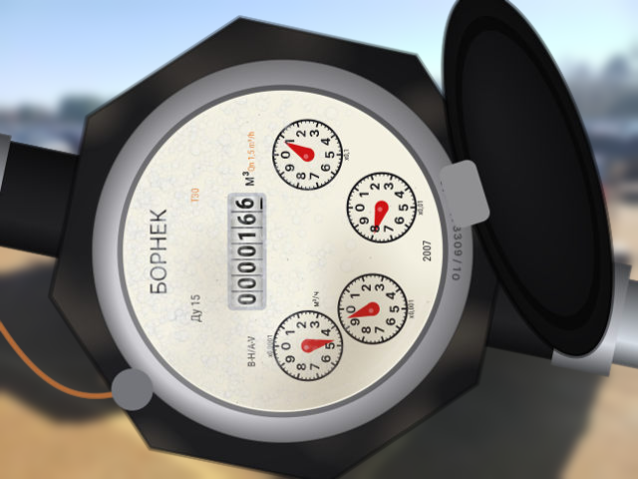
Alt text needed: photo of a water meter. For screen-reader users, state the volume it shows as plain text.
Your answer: 166.0794 m³
